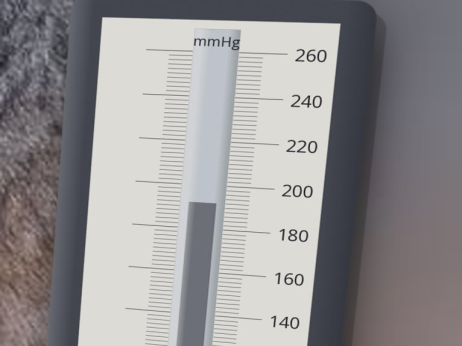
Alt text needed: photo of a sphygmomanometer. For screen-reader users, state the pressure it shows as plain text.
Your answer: 192 mmHg
